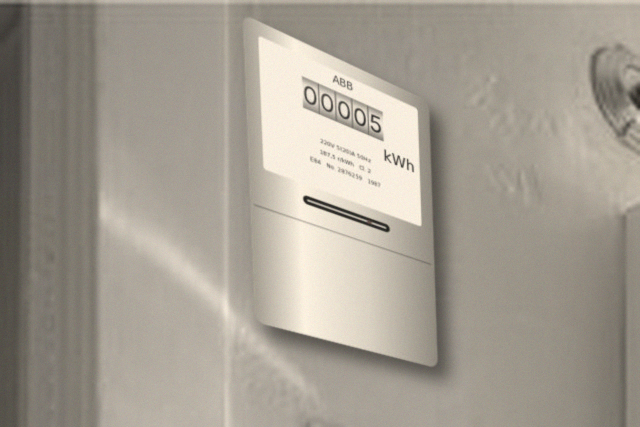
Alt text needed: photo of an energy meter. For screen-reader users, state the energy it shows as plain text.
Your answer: 5 kWh
